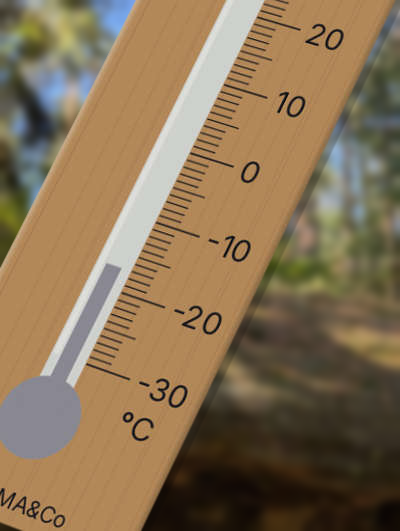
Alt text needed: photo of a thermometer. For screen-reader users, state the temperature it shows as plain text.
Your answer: -17 °C
